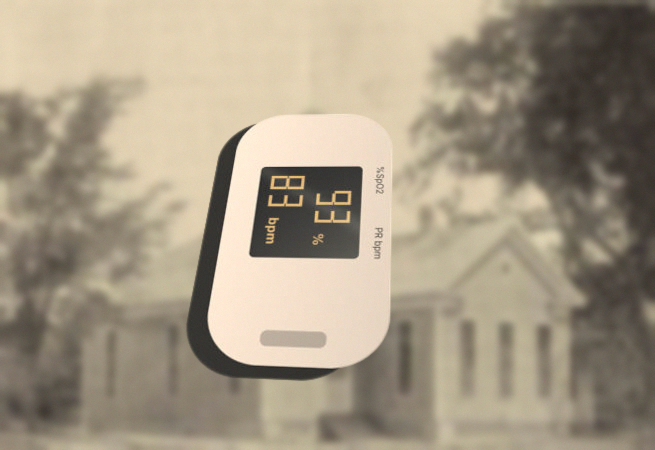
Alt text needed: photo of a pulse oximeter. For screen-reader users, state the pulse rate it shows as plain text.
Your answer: 83 bpm
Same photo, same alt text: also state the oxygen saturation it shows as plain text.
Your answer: 93 %
